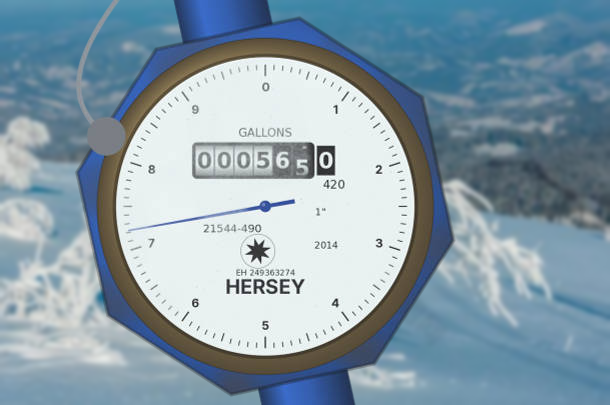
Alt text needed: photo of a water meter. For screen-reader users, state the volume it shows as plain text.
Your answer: 5647.2 gal
